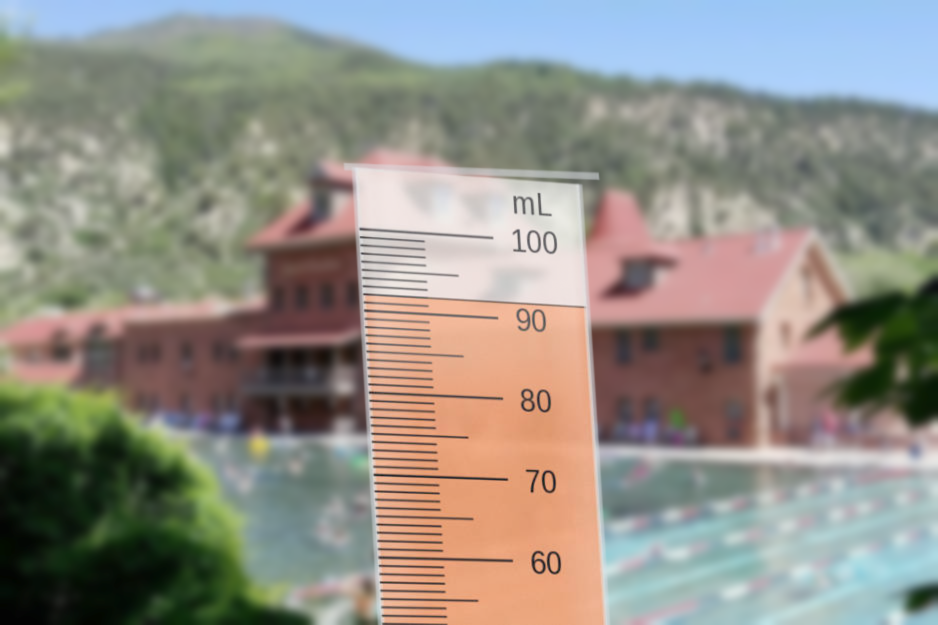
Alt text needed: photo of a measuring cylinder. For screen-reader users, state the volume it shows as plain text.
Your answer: 92 mL
